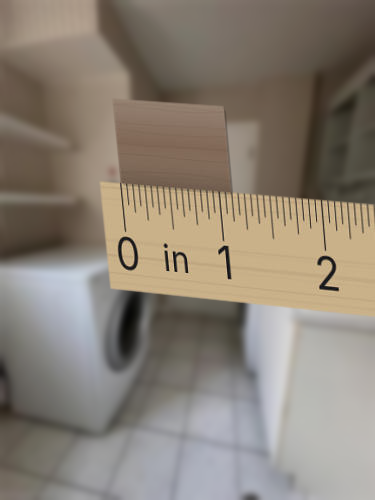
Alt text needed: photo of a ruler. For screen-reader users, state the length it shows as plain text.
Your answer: 1.125 in
